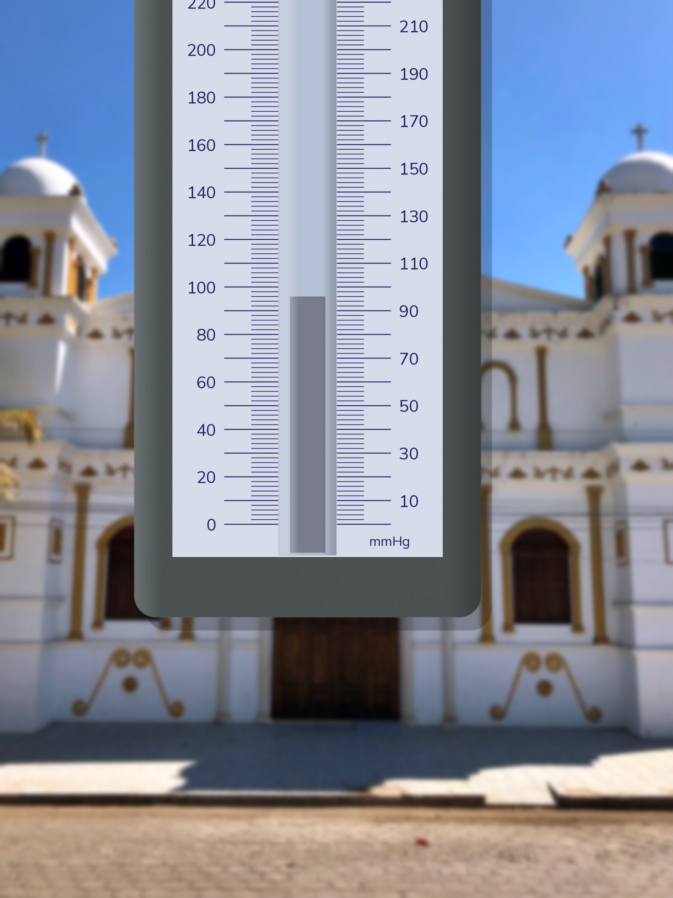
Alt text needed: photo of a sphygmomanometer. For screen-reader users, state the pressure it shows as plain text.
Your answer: 96 mmHg
